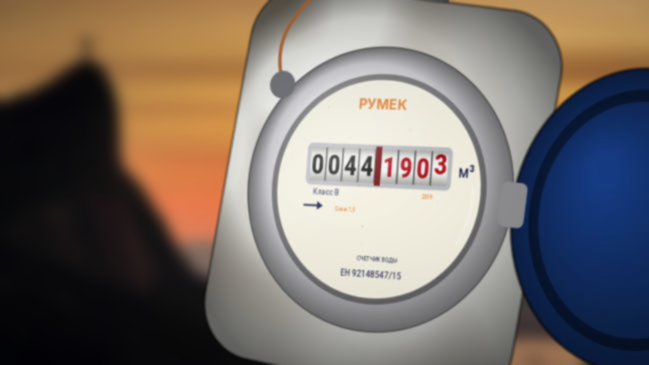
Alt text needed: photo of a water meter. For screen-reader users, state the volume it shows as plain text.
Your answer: 44.1903 m³
